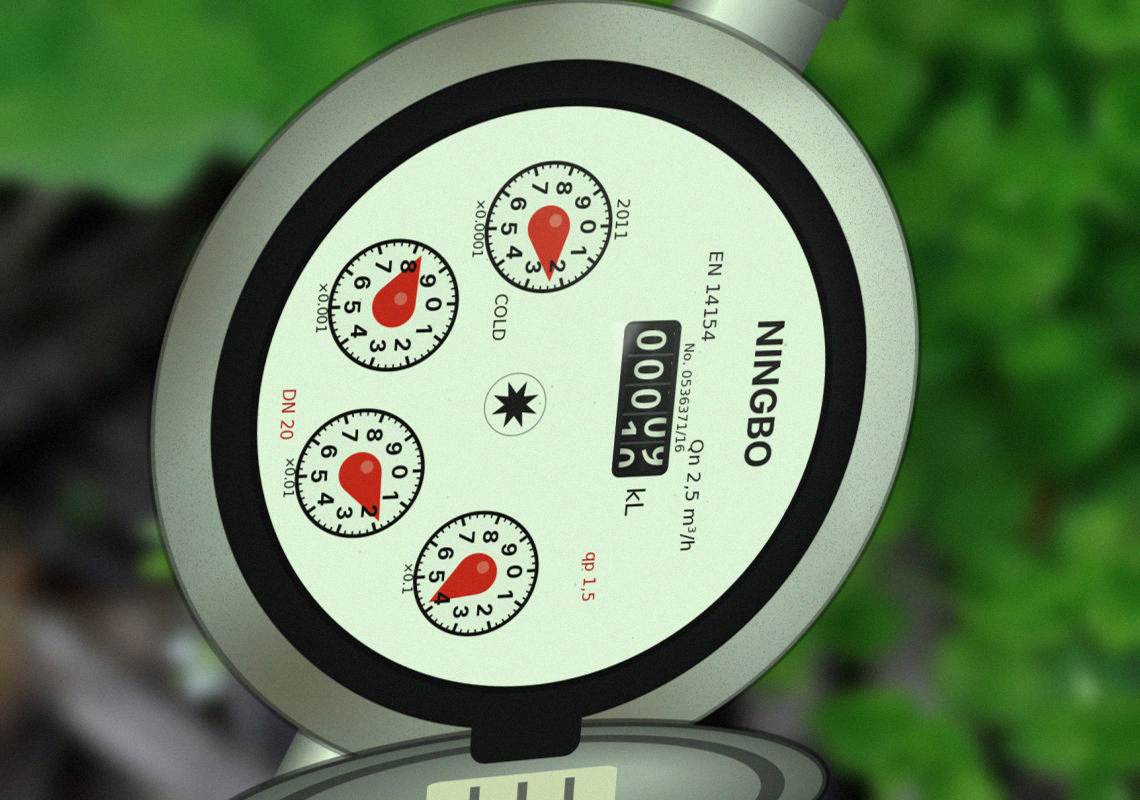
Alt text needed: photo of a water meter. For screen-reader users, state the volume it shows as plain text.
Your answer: 9.4182 kL
